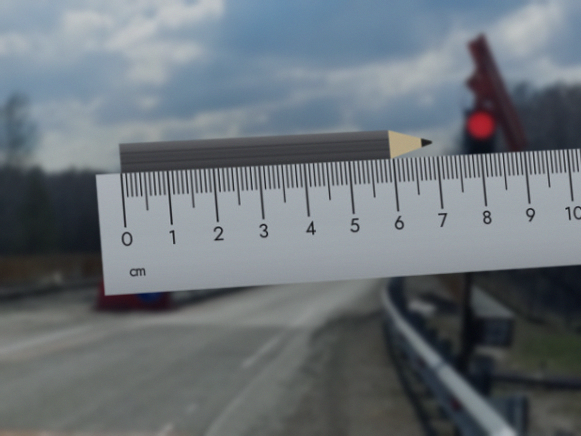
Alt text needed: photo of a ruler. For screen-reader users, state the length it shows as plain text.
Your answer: 6.9 cm
